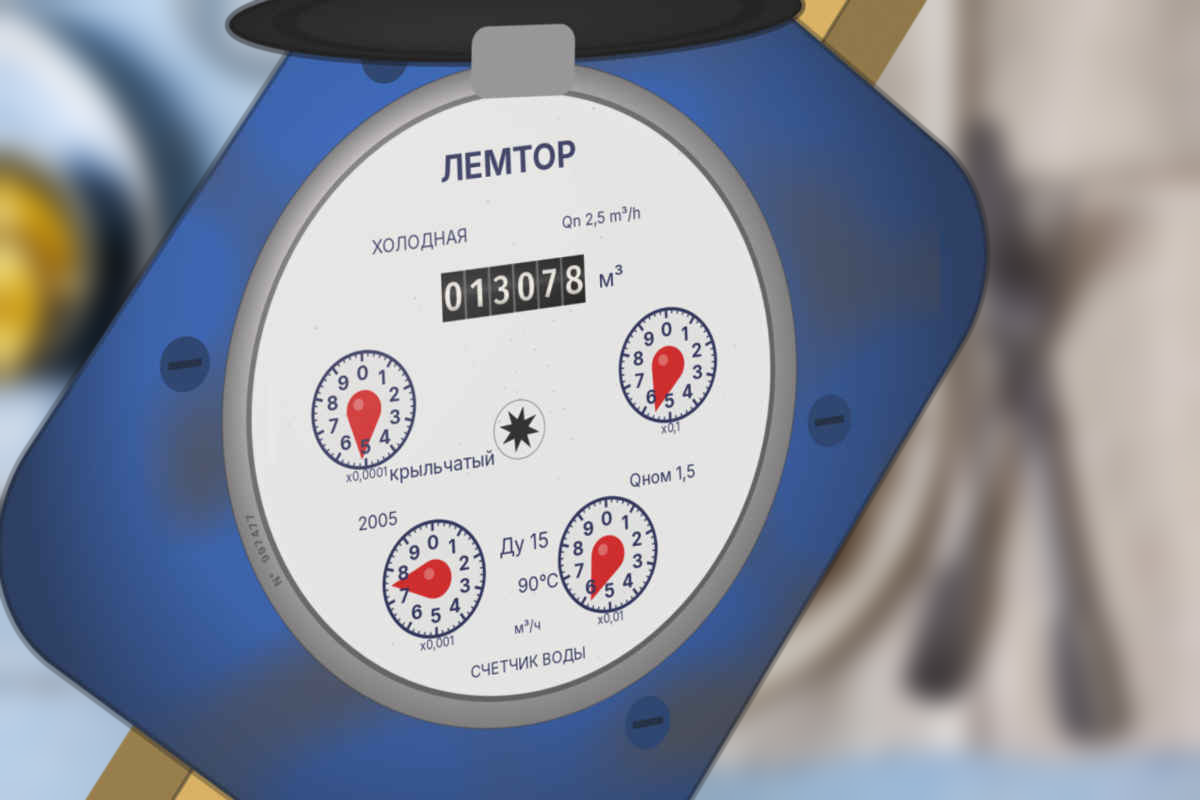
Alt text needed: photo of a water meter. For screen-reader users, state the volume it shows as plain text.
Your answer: 13078.5575 m³
